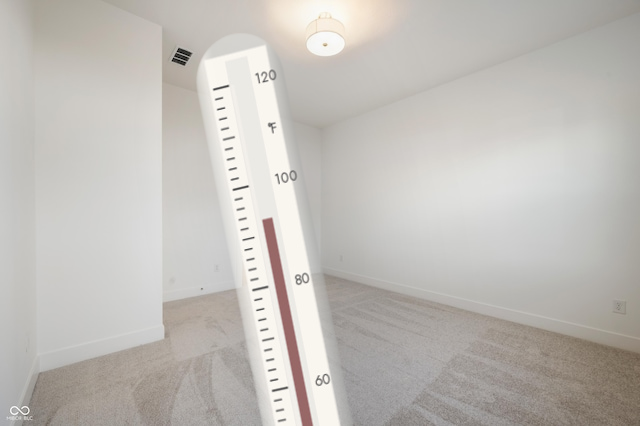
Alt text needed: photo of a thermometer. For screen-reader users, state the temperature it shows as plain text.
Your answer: 93 °F
